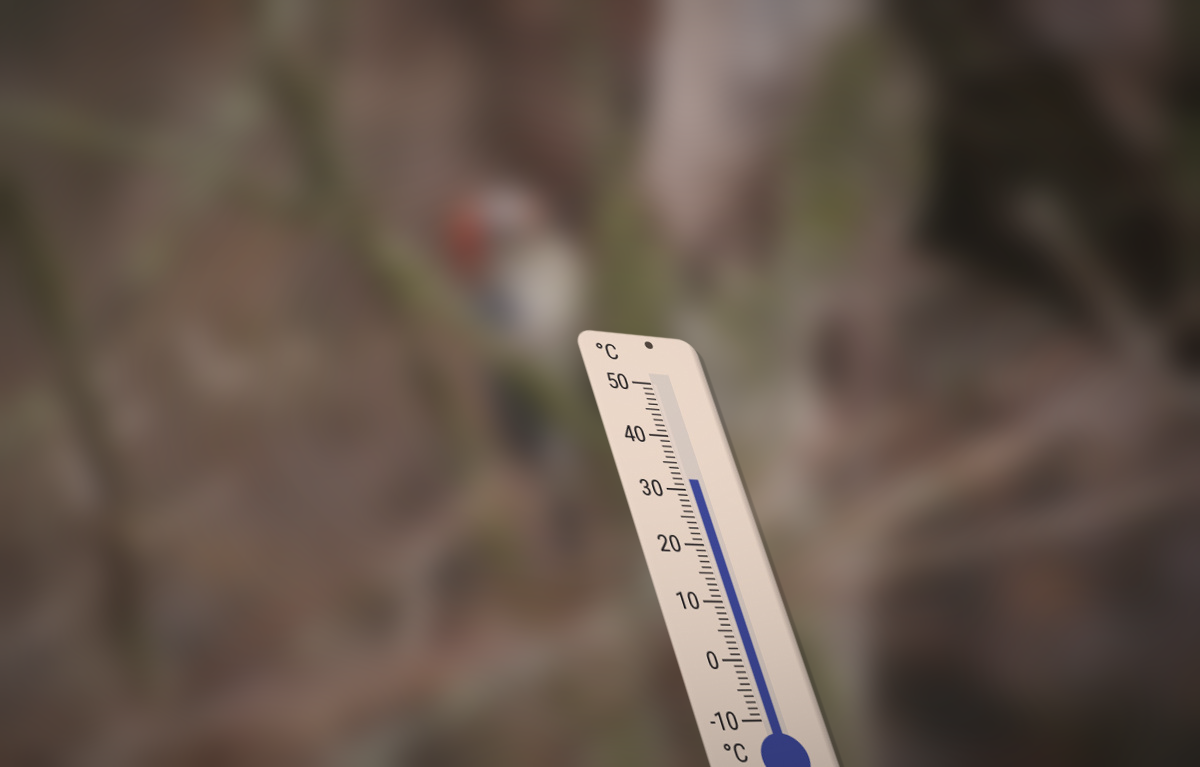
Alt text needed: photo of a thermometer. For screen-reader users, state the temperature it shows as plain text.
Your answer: 32 °C
